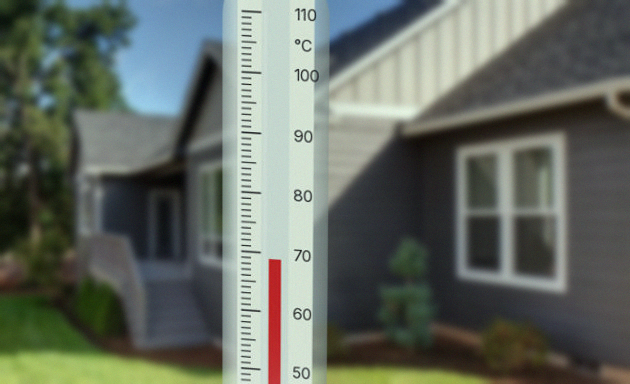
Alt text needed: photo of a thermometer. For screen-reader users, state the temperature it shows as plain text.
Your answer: 69 °C
